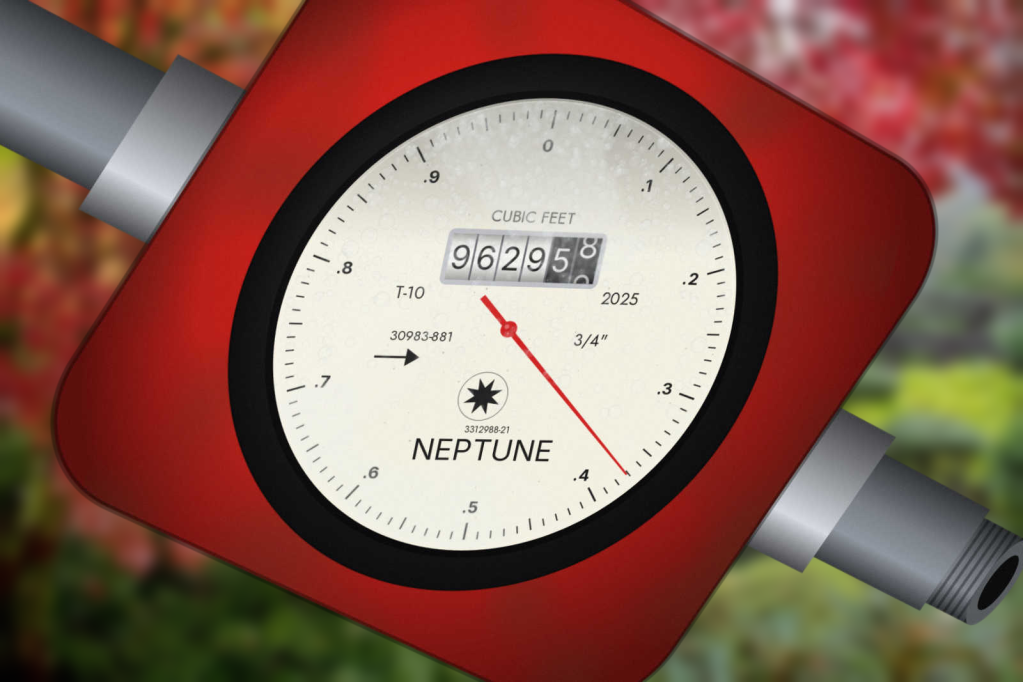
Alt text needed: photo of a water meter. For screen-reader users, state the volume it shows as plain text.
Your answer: 962958.37 ft³
